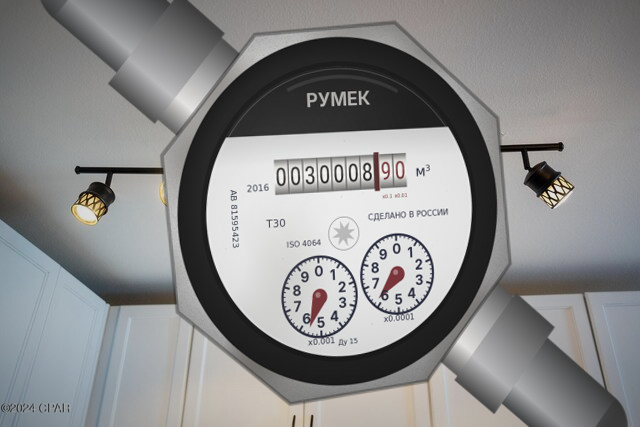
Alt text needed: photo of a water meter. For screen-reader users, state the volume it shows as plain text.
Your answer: 30008.9056 m³
